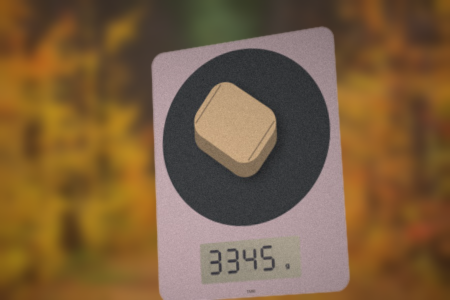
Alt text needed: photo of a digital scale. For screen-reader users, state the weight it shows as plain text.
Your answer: 3345 g
